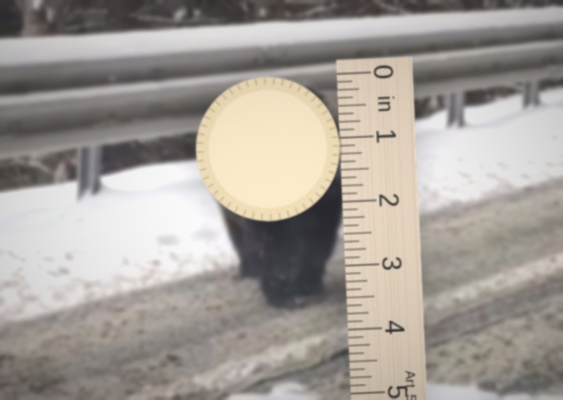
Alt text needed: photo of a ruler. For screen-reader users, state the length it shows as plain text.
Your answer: 2.25 in
